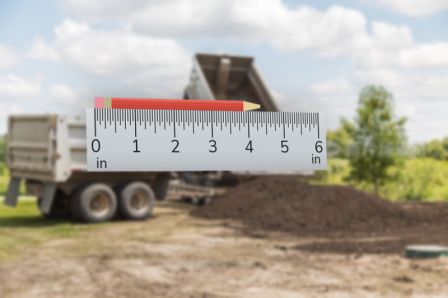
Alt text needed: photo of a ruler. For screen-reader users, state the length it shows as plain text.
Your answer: 4.5 in
